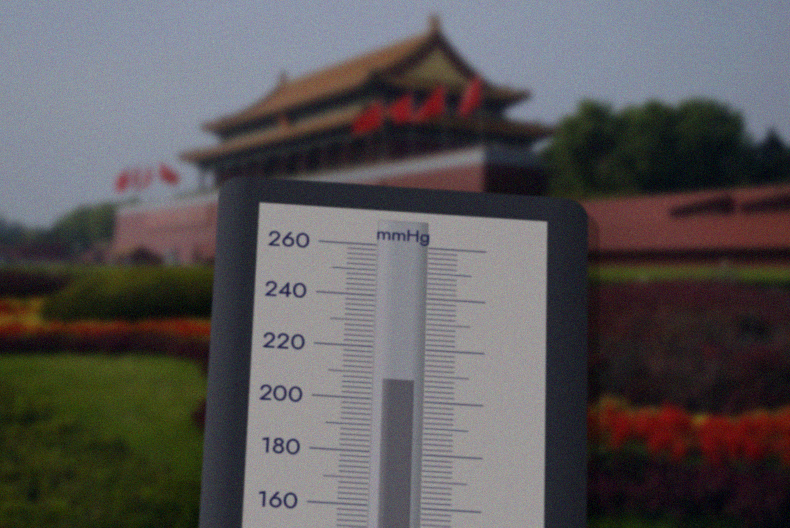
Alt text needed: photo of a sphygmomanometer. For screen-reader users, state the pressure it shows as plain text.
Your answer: 208 mmHg
